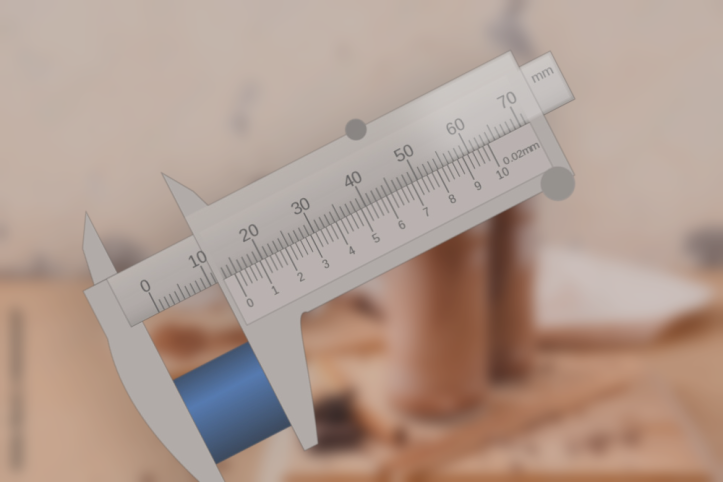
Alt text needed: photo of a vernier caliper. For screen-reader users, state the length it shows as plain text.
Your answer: 14.6 mm
